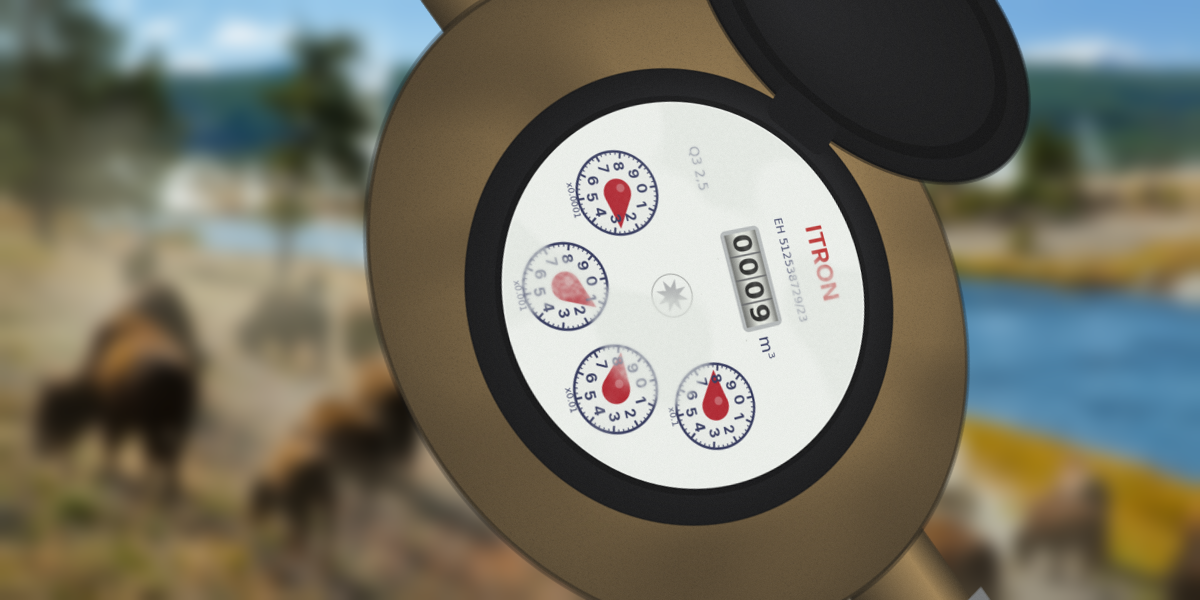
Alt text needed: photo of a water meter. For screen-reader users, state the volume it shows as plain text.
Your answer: 9.7812 m³
